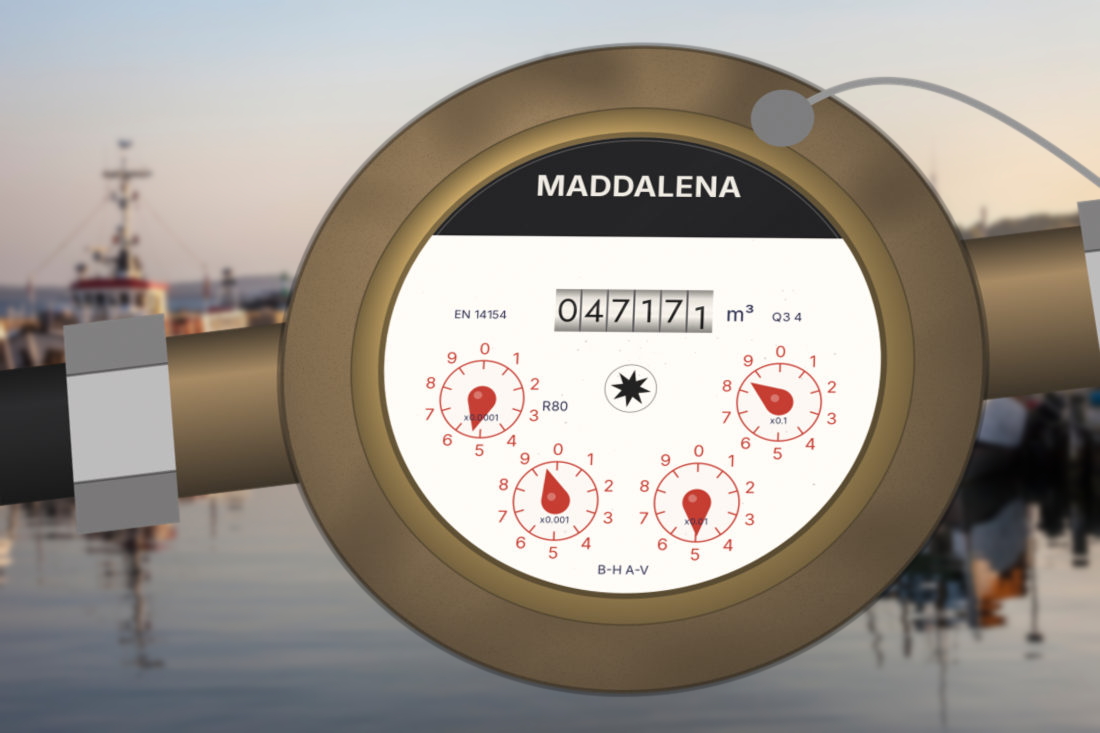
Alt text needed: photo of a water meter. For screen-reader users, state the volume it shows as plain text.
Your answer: 47170.8495 m³
